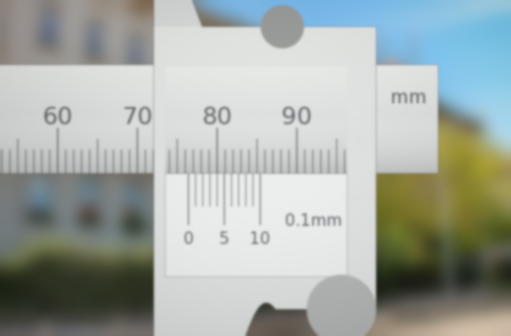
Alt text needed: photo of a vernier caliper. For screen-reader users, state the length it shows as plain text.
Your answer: 76.4 mm
